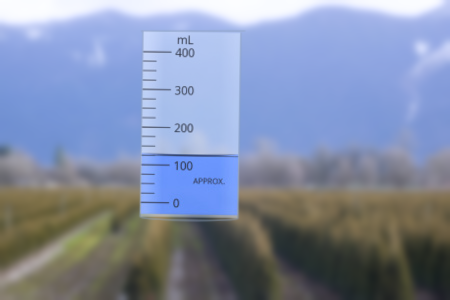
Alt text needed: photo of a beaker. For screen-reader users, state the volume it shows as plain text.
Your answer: 125 mL
